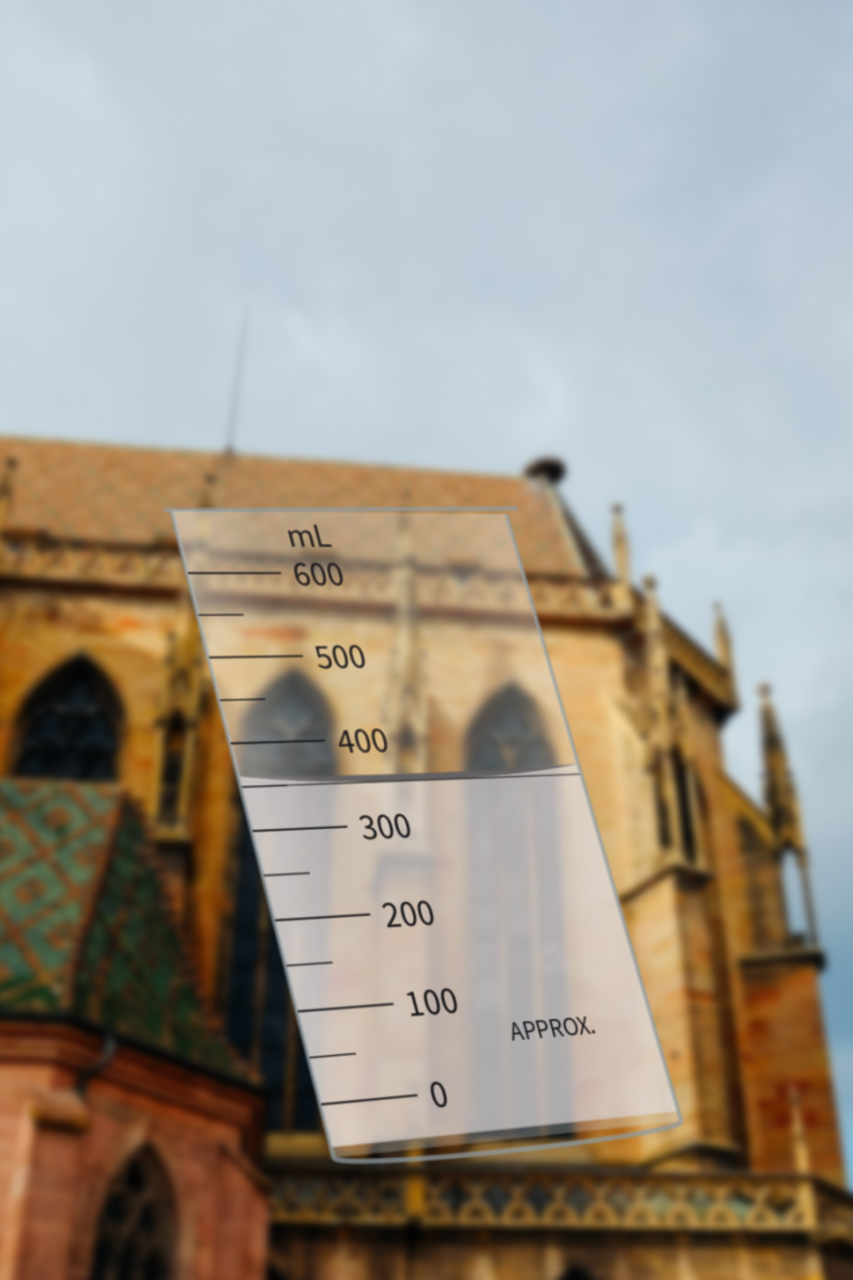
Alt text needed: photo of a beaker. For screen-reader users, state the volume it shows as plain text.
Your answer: 350 mL
